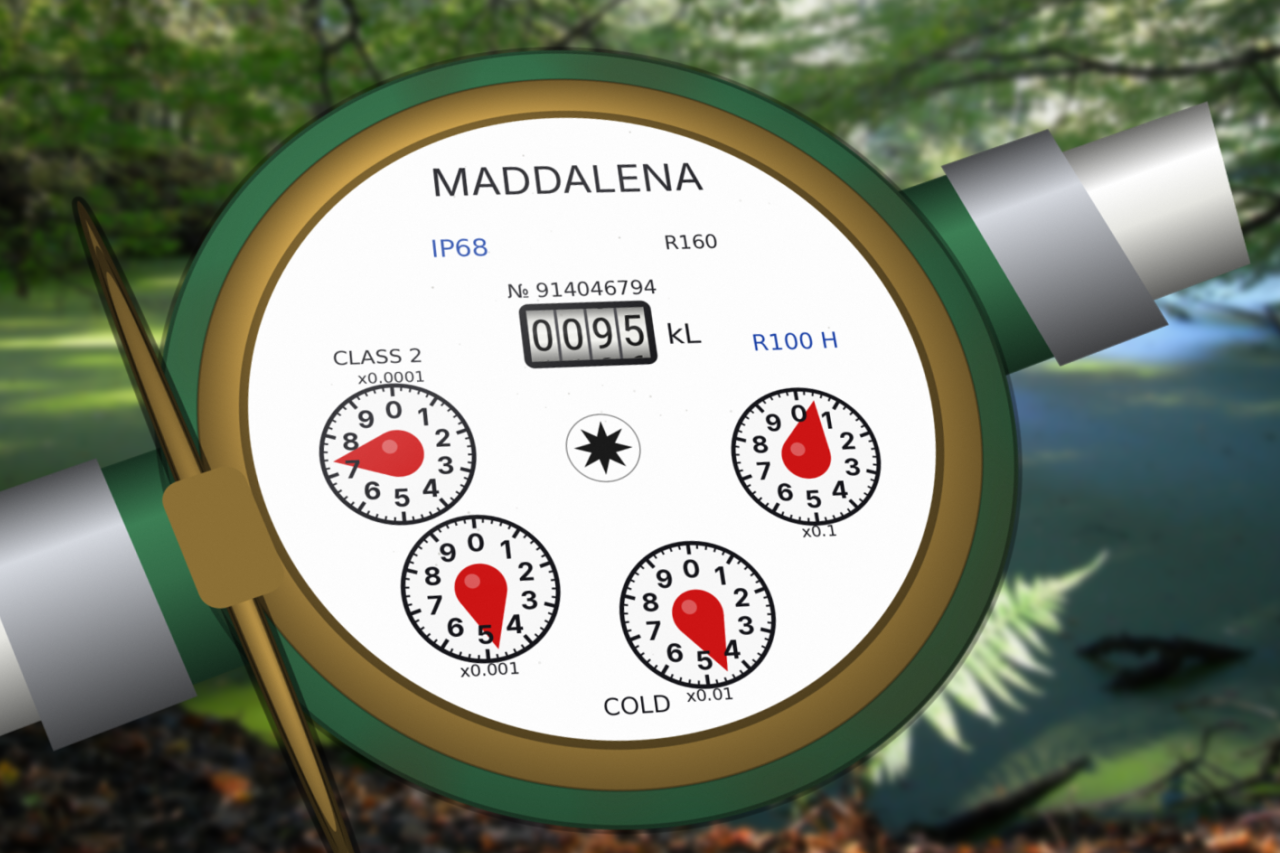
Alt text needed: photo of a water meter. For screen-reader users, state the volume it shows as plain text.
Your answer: 95.0447 kL
